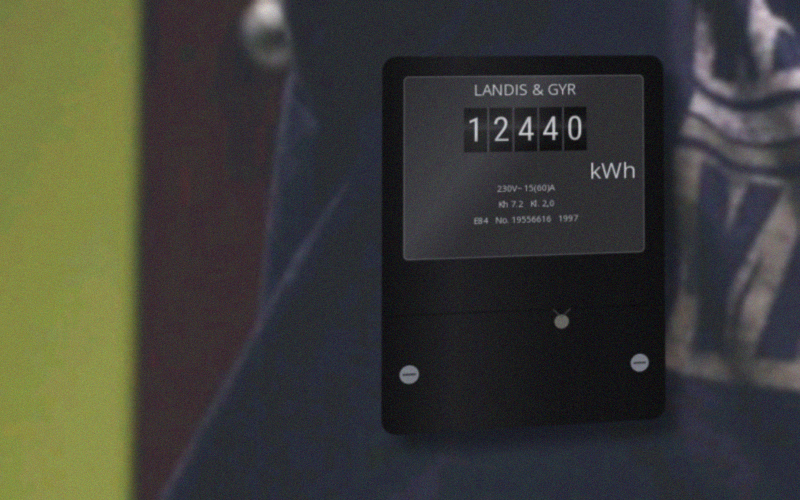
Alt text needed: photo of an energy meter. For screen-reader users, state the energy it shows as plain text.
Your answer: 12440 kWh
